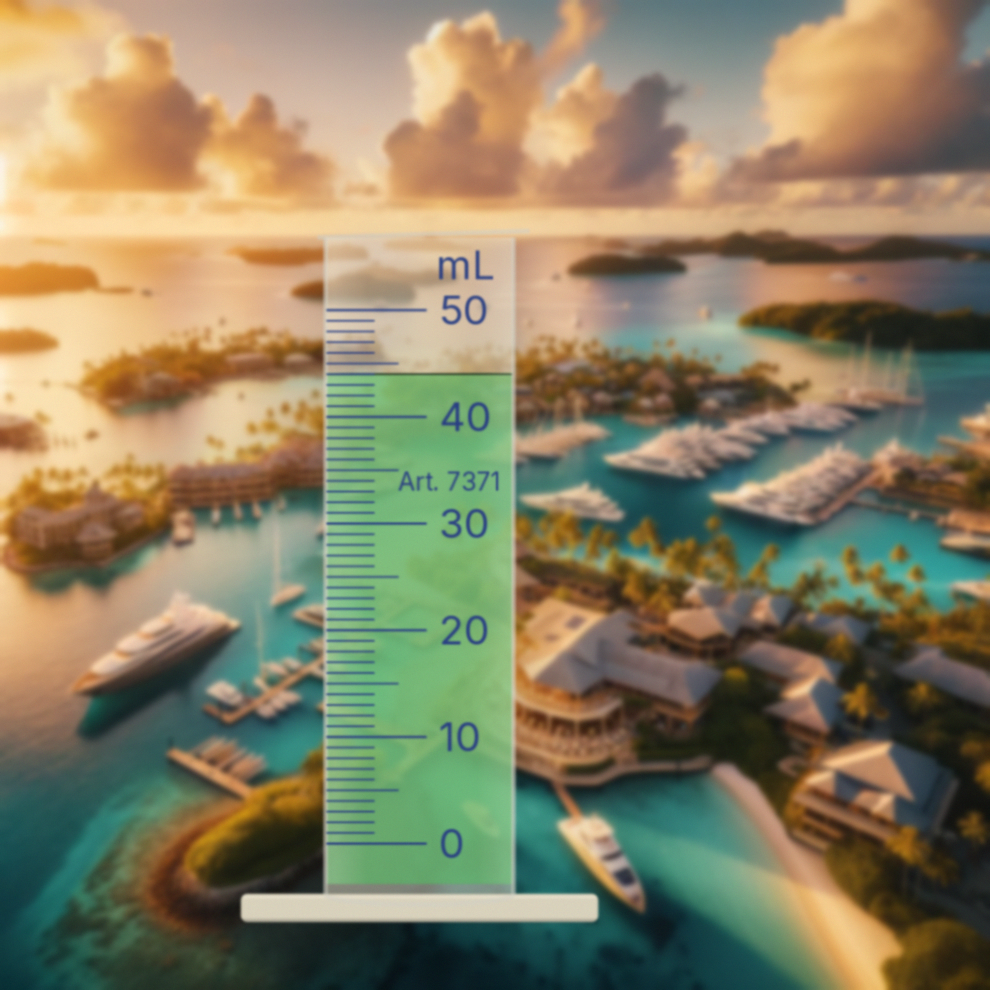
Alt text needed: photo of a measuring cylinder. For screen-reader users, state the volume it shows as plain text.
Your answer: 44 mL
